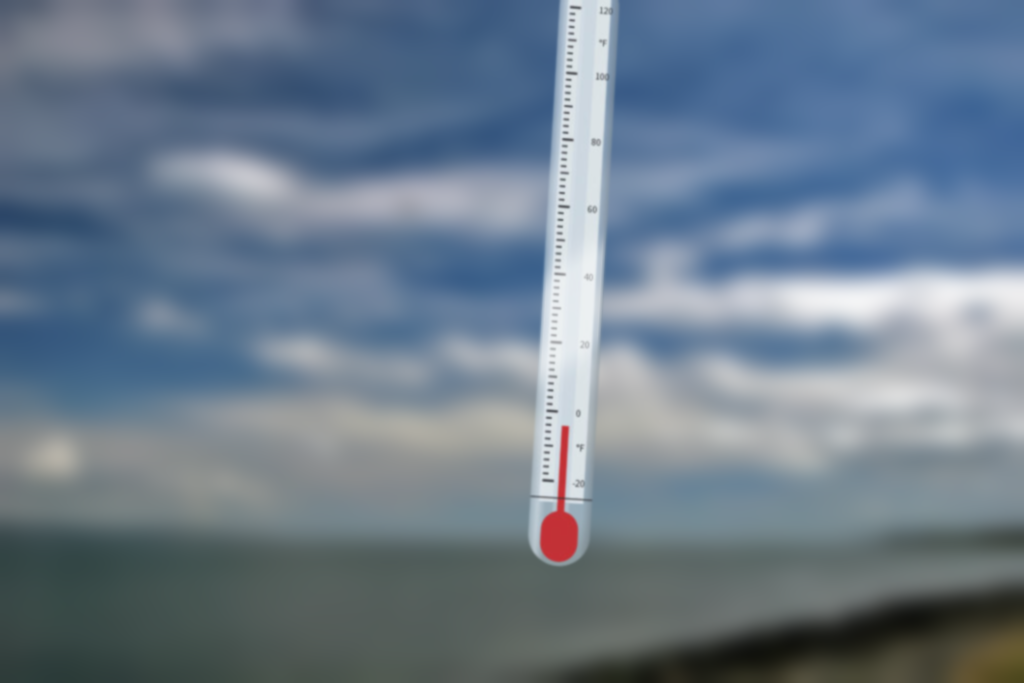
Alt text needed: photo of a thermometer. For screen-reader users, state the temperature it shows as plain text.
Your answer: -4 °F
